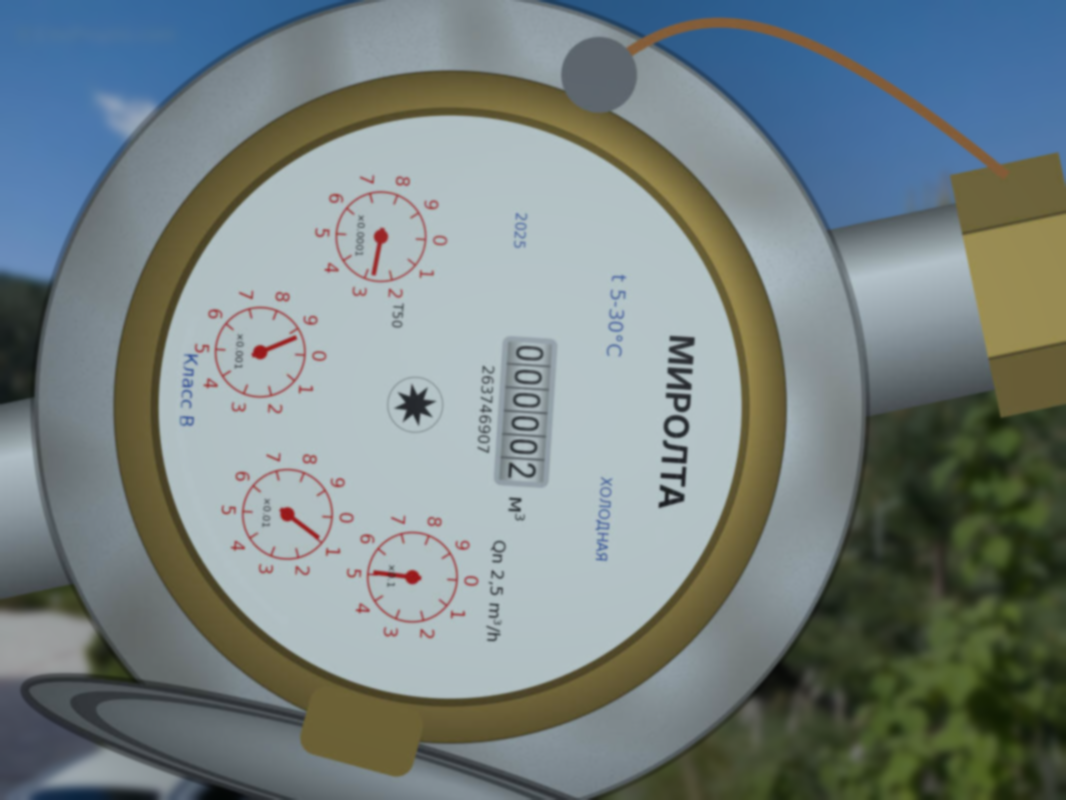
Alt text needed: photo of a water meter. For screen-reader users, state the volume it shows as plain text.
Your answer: 2.5092 m³
